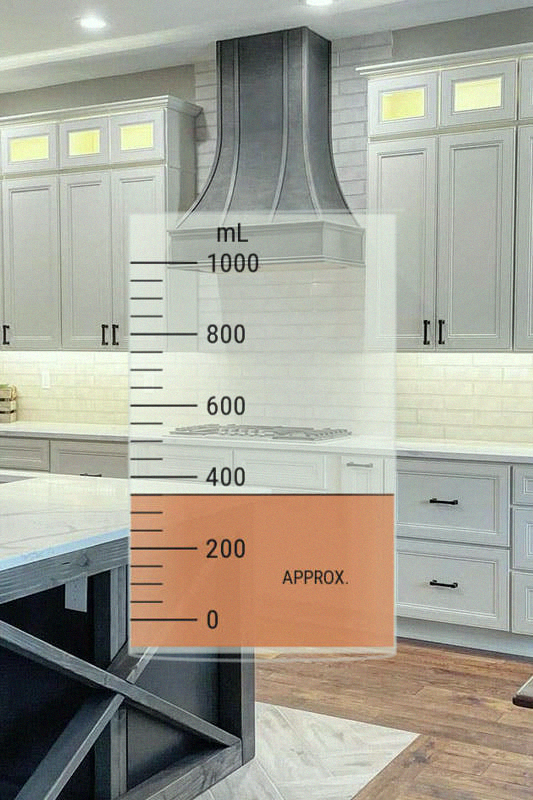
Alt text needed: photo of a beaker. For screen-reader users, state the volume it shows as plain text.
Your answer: 350 mL
